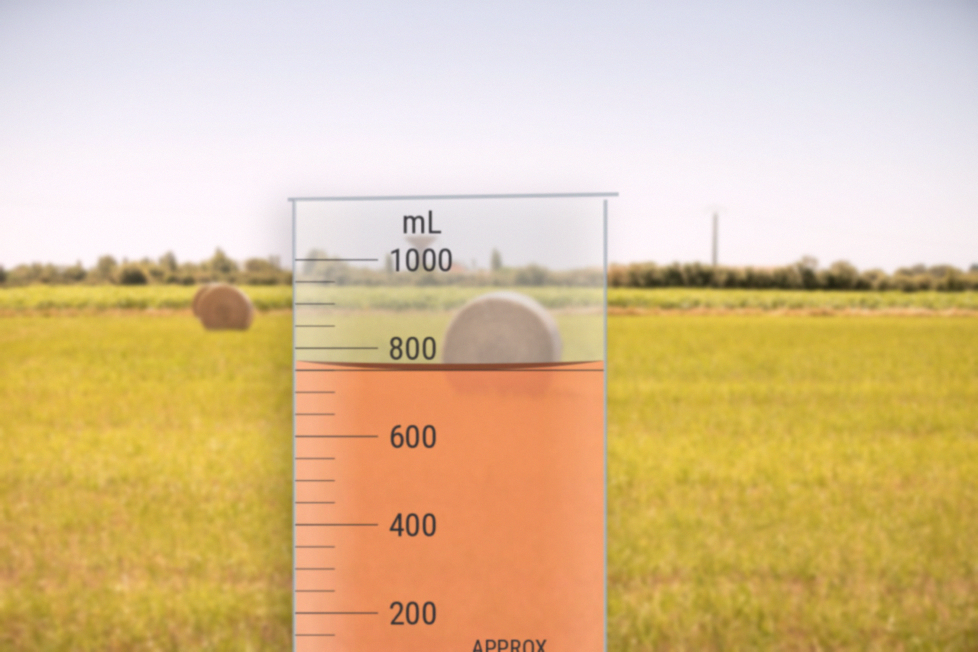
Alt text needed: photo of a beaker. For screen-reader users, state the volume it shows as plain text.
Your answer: 750 mL
